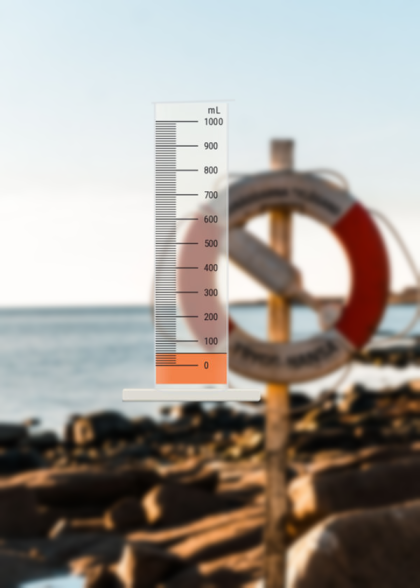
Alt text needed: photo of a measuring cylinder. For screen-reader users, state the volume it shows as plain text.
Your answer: 50 mL
